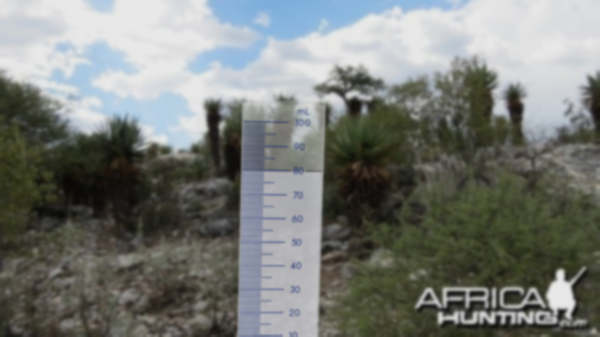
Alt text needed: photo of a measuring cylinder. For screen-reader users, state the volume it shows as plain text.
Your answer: 80 mL
